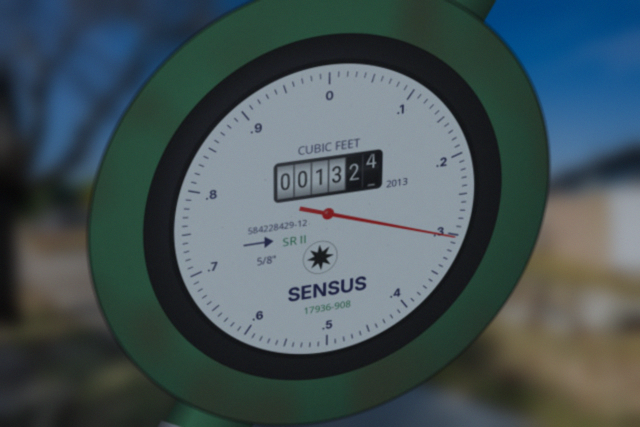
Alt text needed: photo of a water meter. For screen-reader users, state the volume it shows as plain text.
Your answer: 1324.30 ft³
